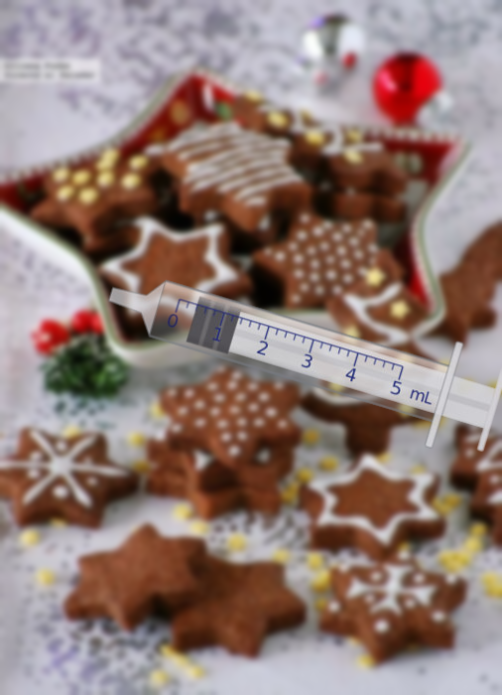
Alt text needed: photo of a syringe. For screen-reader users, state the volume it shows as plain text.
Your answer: 0.4 mL
